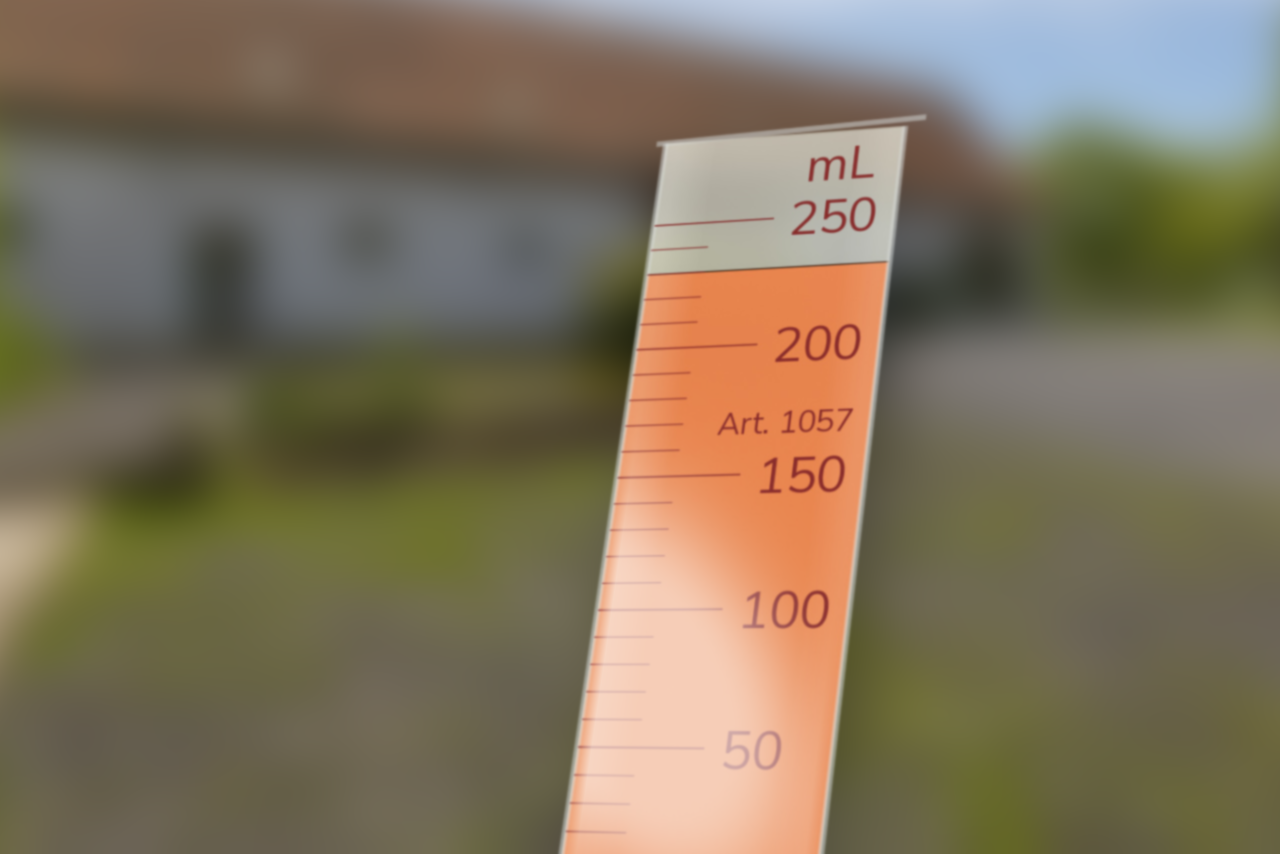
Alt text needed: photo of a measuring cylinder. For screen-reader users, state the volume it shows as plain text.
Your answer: 230 mL
